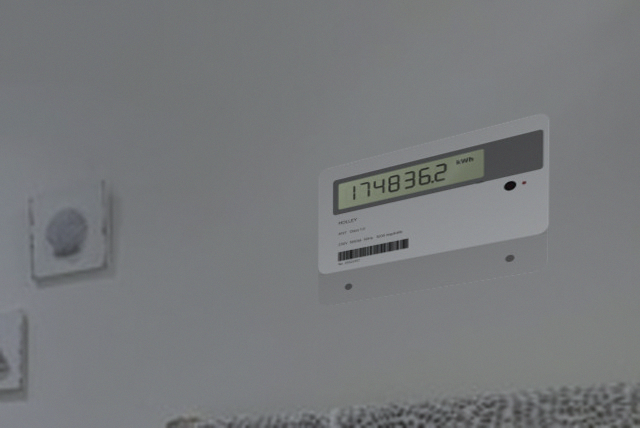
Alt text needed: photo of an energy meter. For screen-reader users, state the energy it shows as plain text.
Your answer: 174836.2 kWh
